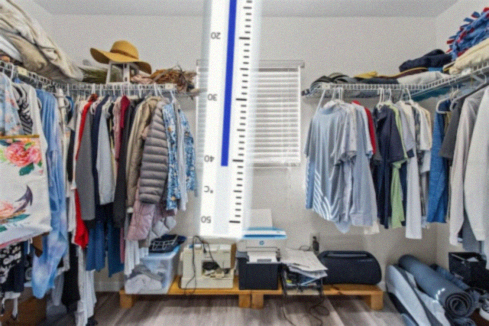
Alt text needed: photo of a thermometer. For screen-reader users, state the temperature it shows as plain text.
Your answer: 41 °C
